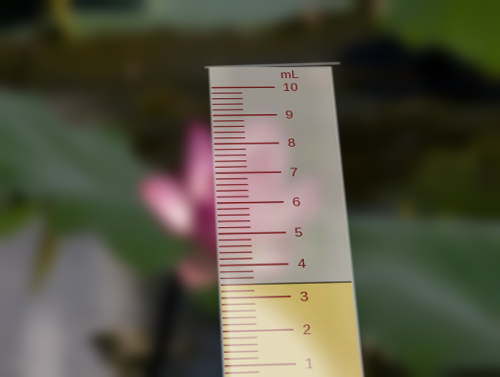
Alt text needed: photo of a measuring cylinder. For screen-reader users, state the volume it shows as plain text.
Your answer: 3.4 mL
